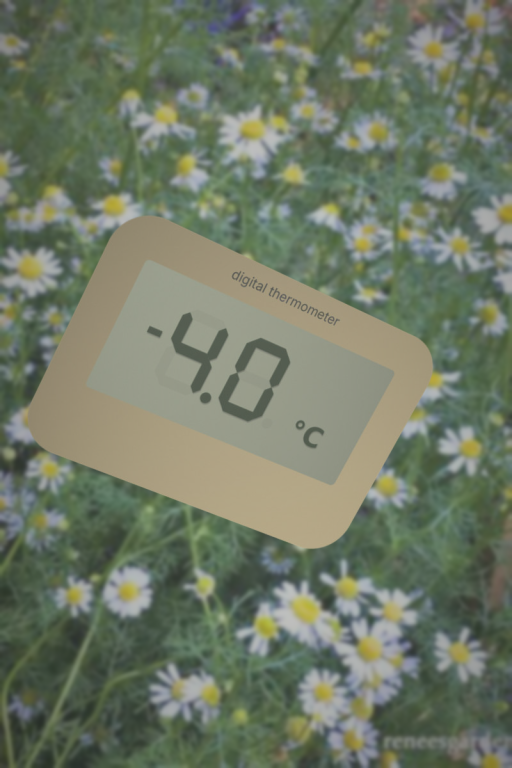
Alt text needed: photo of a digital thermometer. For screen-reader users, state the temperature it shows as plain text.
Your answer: -4.0 °C
